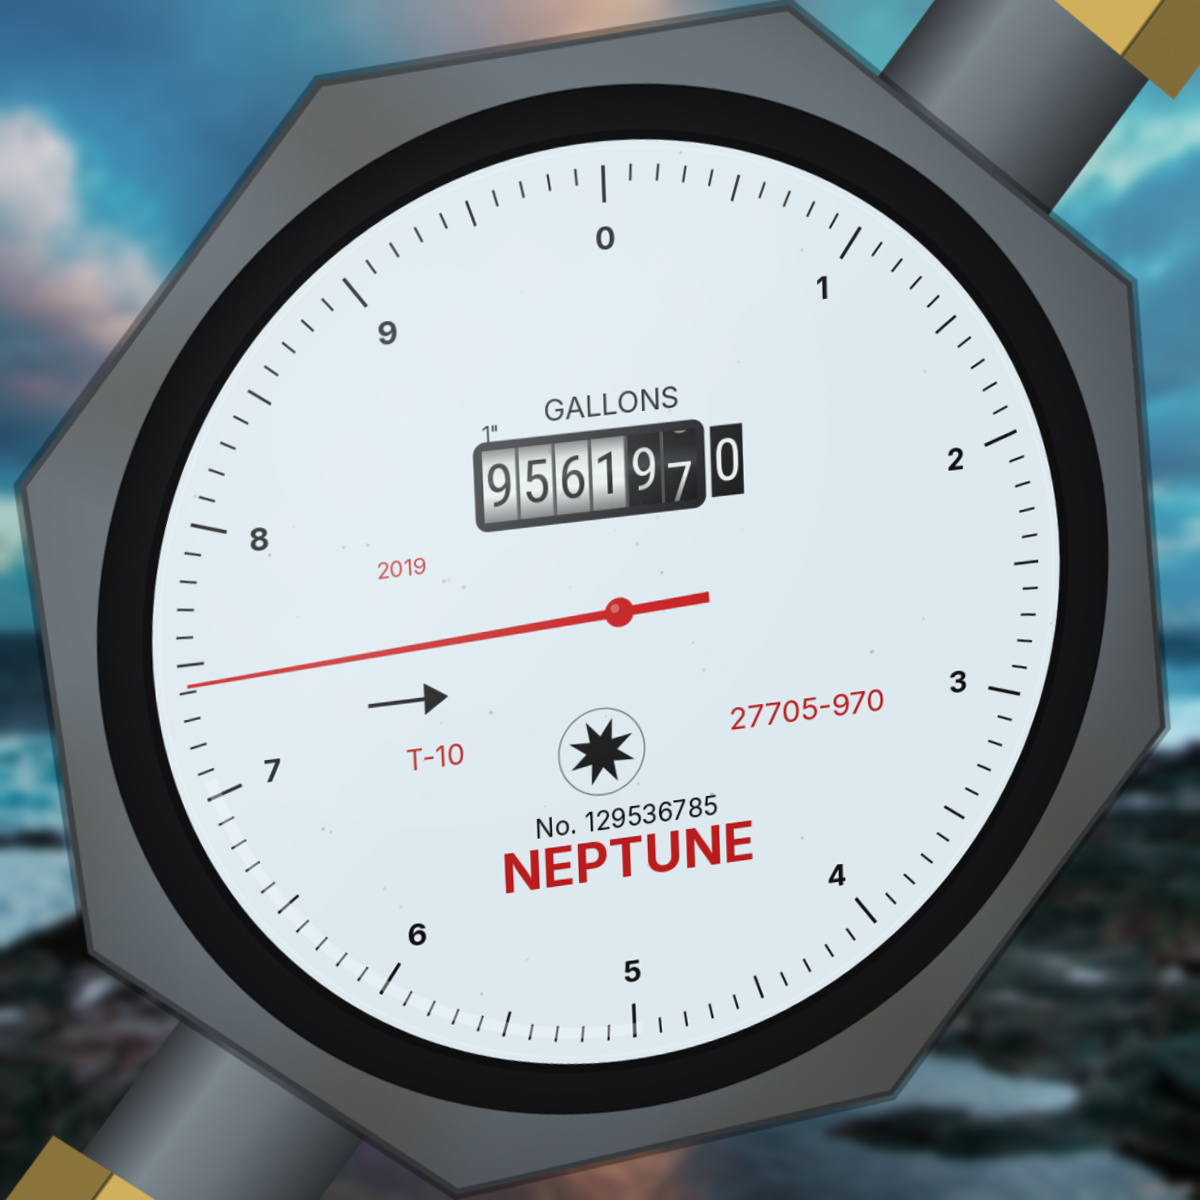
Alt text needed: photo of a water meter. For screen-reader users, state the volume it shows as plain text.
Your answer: 9561967.4 gal
